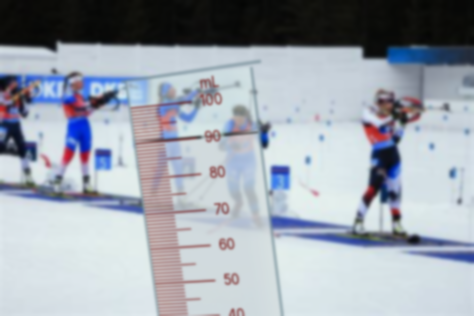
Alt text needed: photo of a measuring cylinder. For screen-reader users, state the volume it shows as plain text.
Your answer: 90 mL
